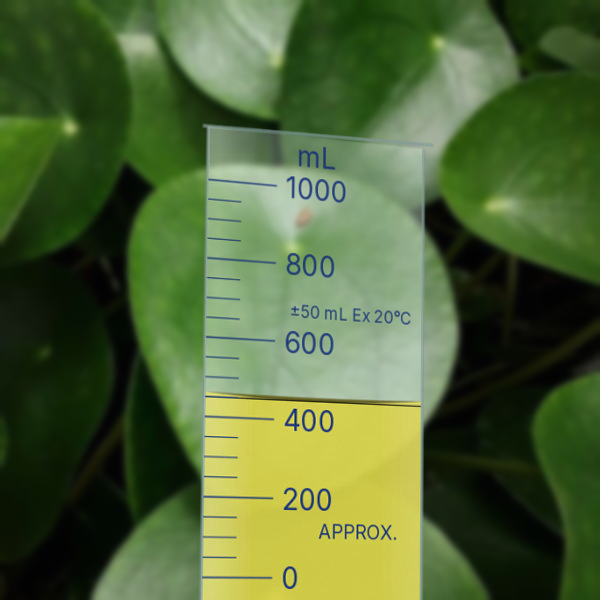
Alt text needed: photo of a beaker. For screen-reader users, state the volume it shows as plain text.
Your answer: 450 mL
